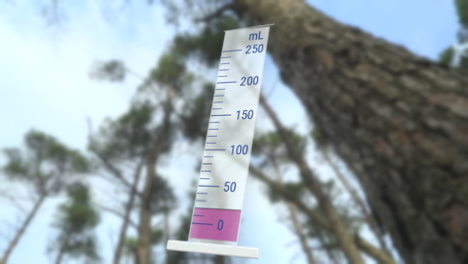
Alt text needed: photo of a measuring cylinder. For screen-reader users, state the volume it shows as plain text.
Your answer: 20 mL
